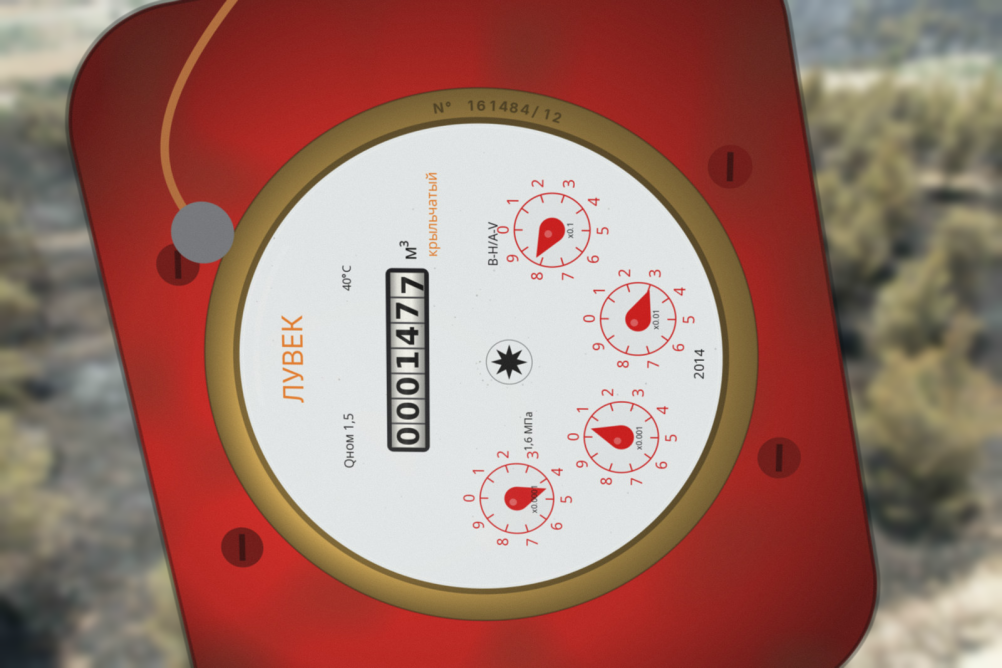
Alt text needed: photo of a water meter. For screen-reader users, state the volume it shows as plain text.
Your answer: 1476.8304 m³
